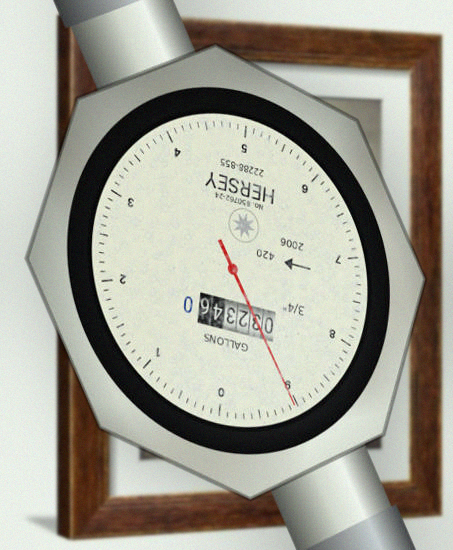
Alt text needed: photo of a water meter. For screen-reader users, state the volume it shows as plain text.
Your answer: 323459.0 gal
